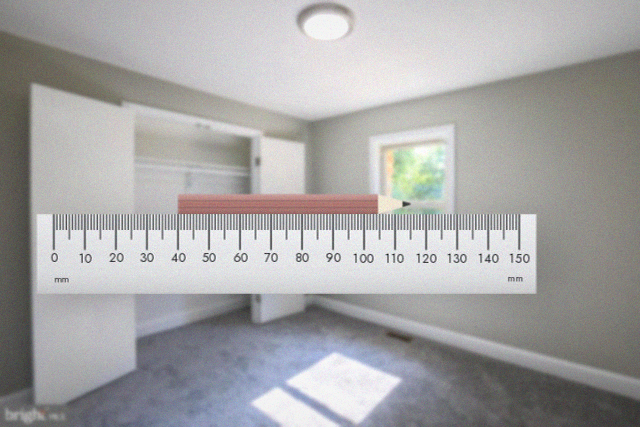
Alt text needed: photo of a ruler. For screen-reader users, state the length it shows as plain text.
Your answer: 75 mm
